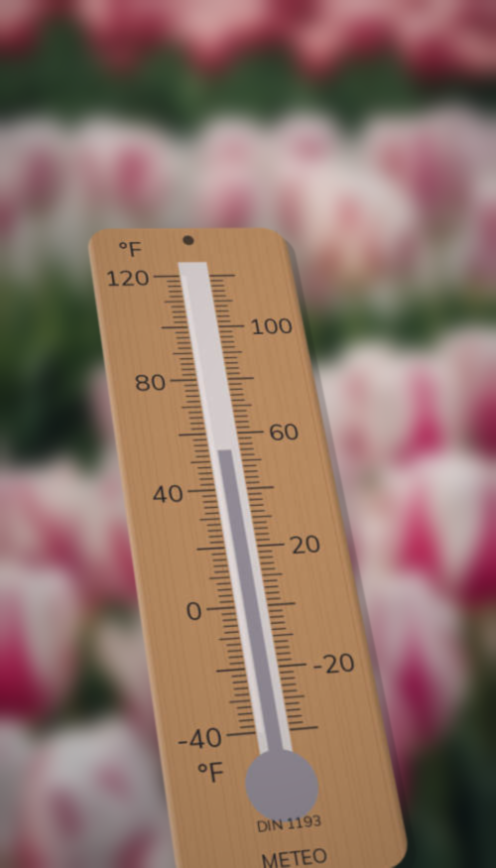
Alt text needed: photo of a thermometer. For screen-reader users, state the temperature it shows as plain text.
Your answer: 54 °F
